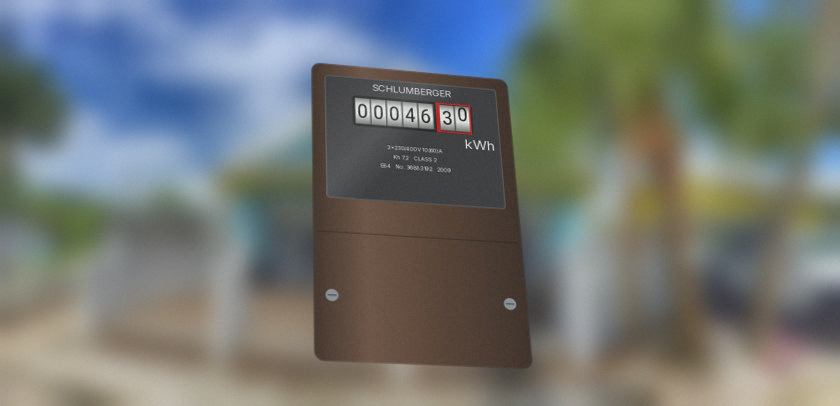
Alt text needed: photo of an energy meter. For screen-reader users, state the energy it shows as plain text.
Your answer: 46.30 kWh
